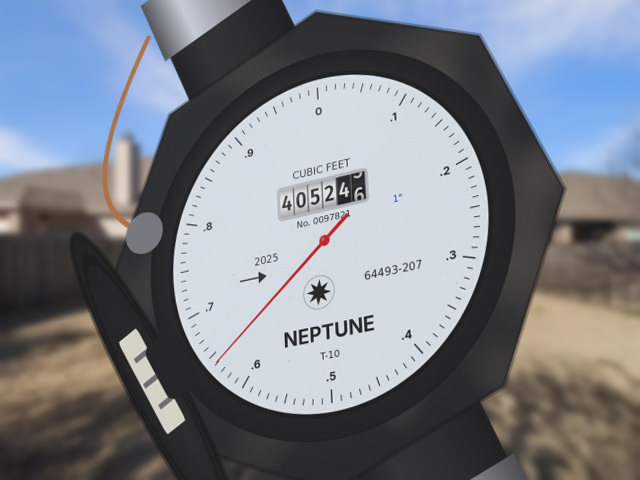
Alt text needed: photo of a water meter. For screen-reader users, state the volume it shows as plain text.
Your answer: 405245.64 ft³
